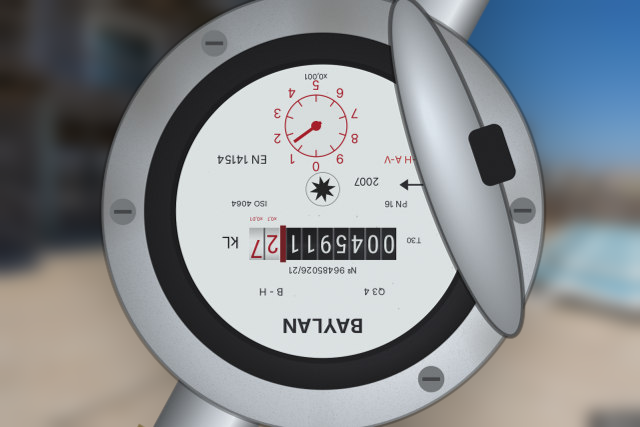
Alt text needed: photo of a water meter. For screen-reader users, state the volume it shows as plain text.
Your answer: 45911.271 kL
